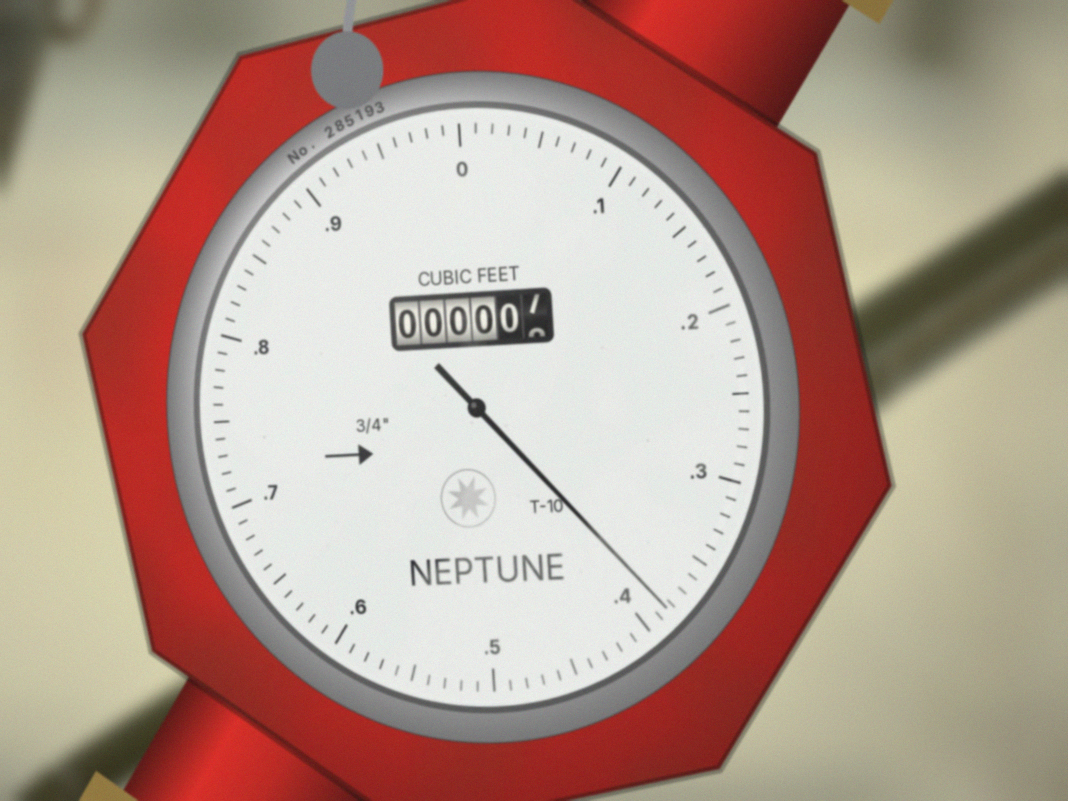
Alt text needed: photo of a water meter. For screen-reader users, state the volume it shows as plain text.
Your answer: 7.38 ft³
